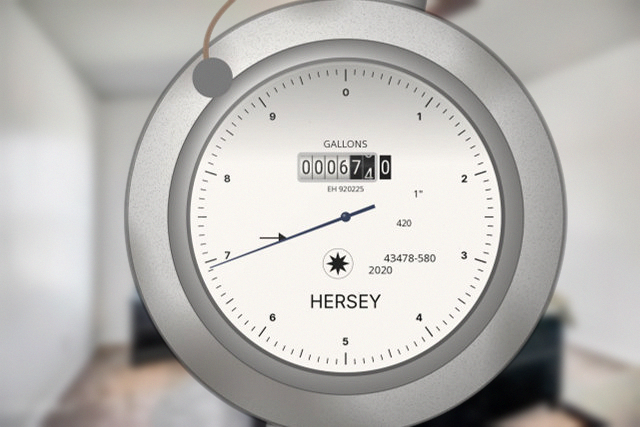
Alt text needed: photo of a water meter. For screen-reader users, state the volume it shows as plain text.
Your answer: 6736.9 gal
